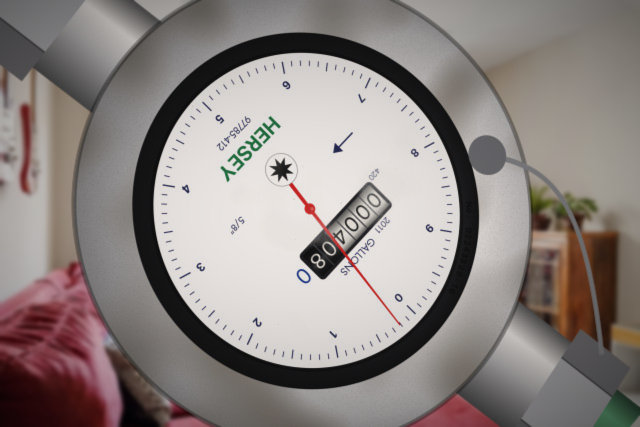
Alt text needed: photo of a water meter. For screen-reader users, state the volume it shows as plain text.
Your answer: 4080.2 gal
